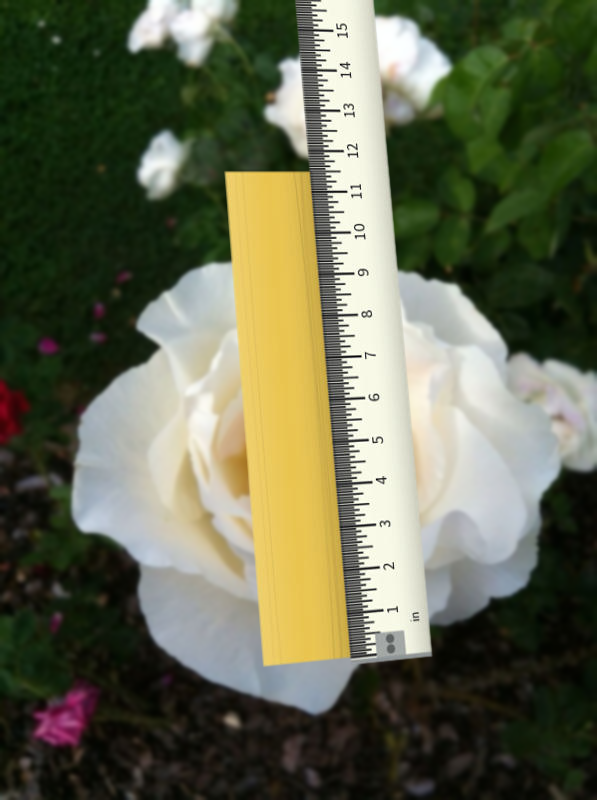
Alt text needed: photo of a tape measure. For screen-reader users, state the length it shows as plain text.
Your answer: 11.5 in
